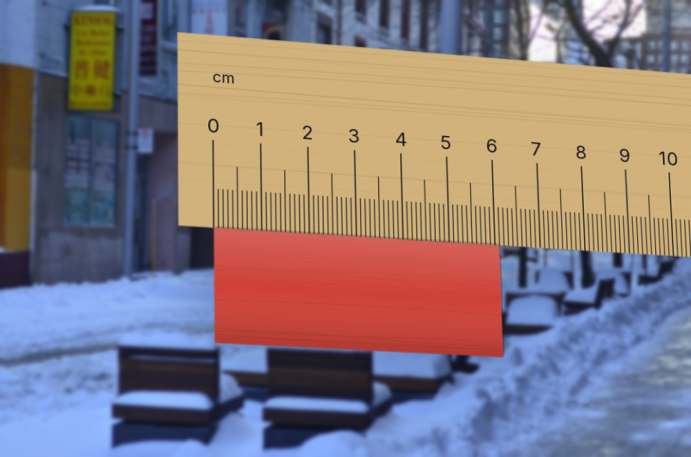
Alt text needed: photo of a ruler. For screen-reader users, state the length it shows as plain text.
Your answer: 6.1 cm
